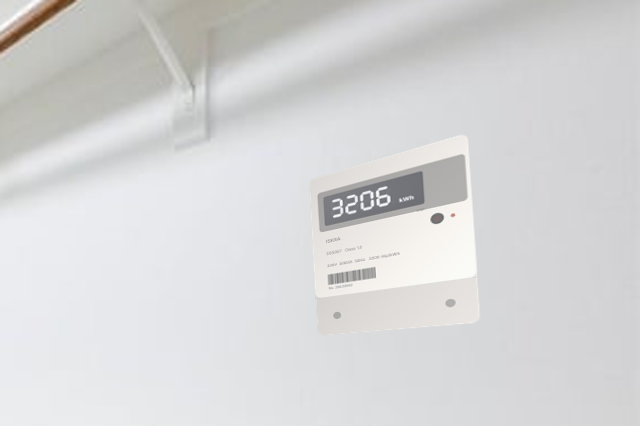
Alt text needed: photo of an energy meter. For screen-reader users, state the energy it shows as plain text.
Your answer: 3206 kWh
